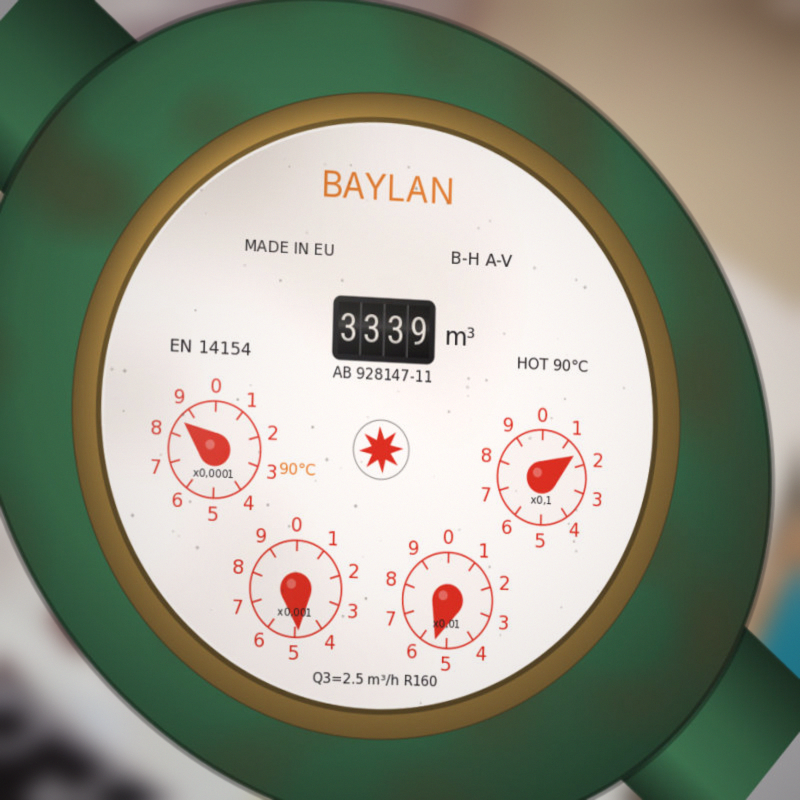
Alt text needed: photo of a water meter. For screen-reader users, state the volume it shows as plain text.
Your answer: 3339.1548 m³
